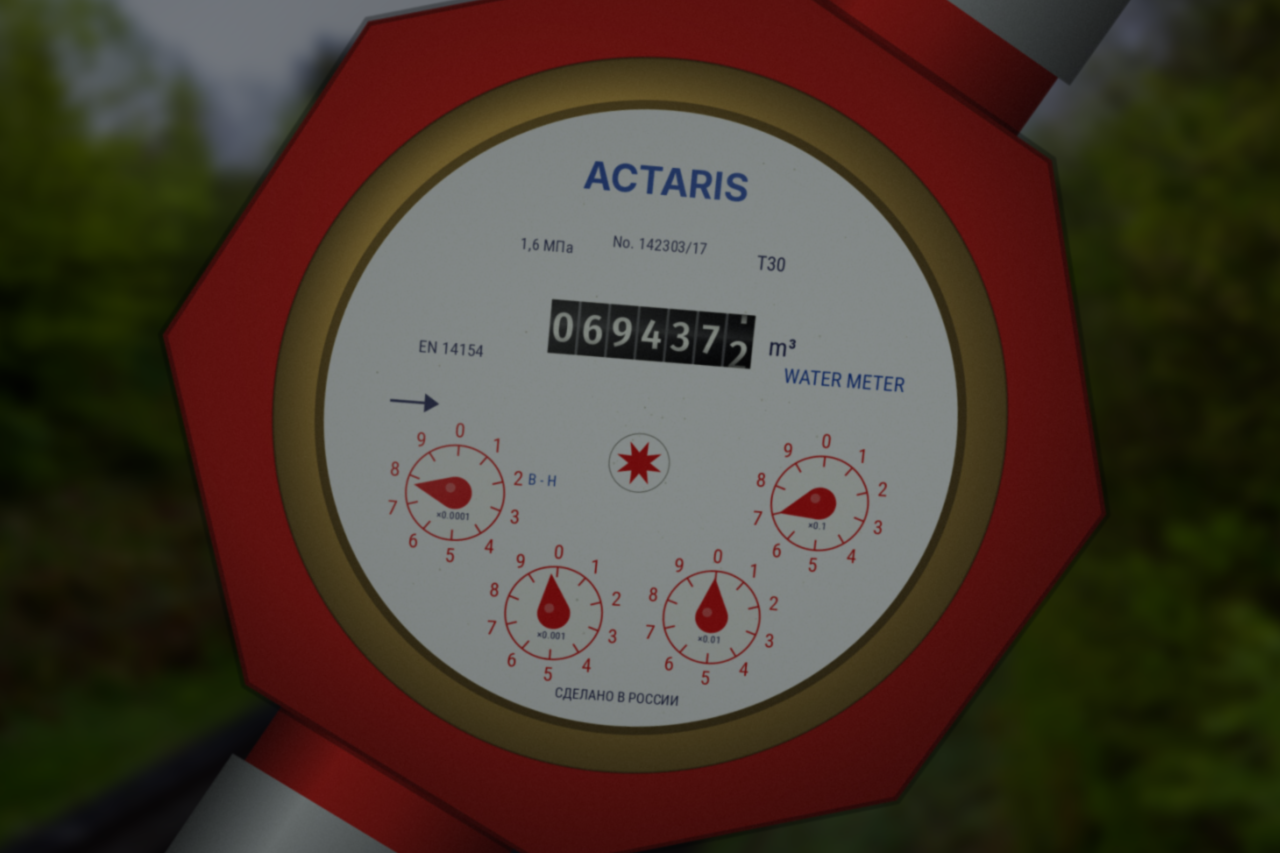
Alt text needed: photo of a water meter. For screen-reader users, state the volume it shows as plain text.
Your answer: 694371.6997 m³
